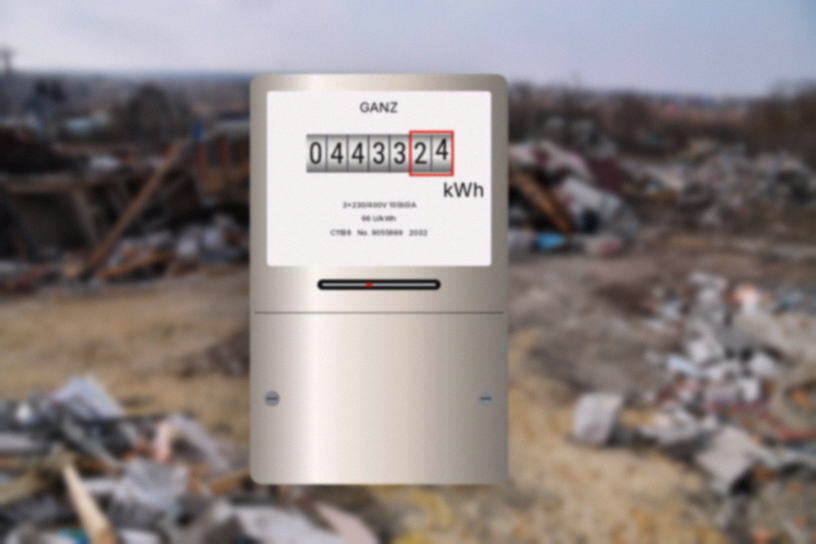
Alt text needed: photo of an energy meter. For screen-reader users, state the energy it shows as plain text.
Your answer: 4433.24 kWh
